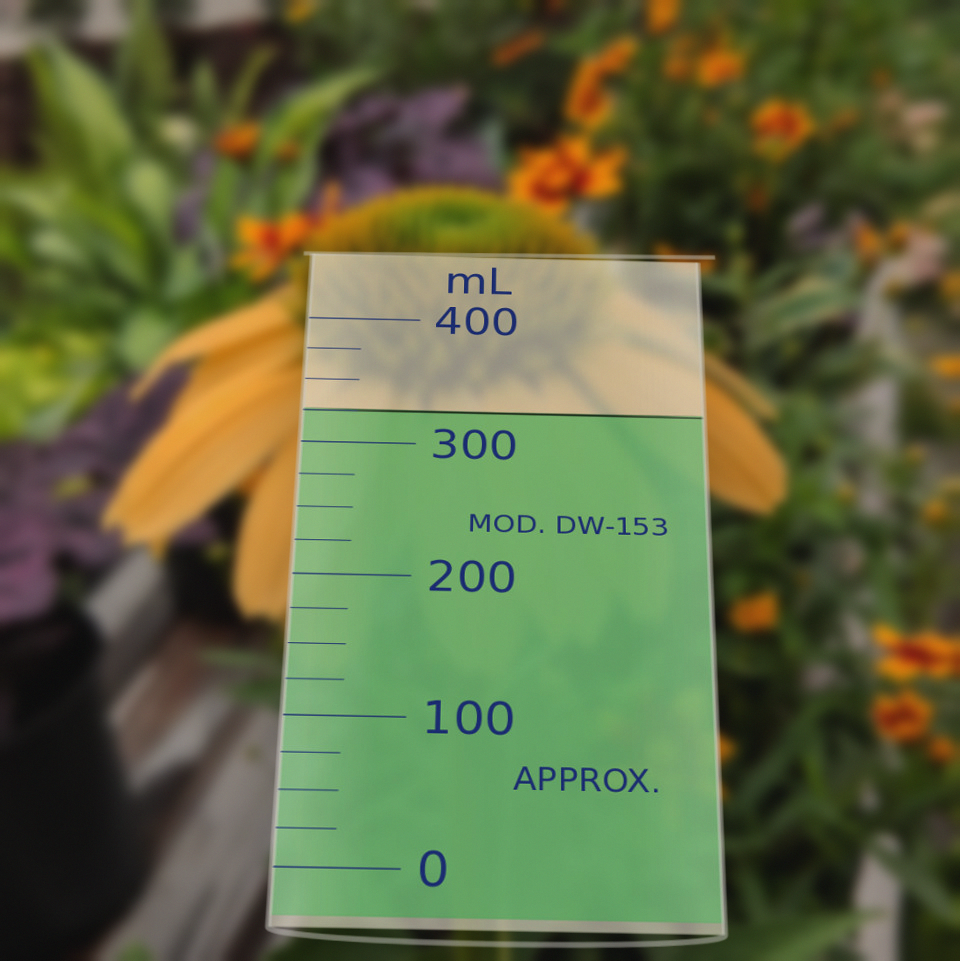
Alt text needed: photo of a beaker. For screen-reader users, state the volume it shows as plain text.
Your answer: 325 mL
